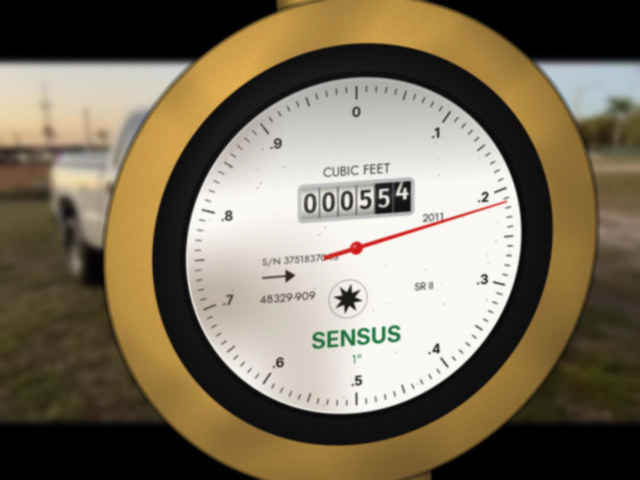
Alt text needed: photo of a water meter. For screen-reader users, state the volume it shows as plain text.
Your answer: 554.21 ft³
